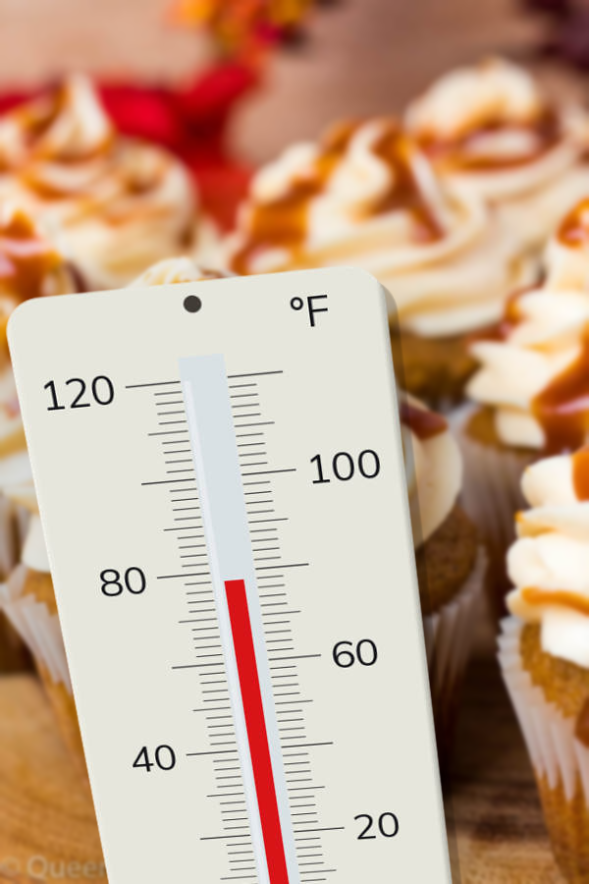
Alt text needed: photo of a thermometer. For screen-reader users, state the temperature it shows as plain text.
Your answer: 78 °F
